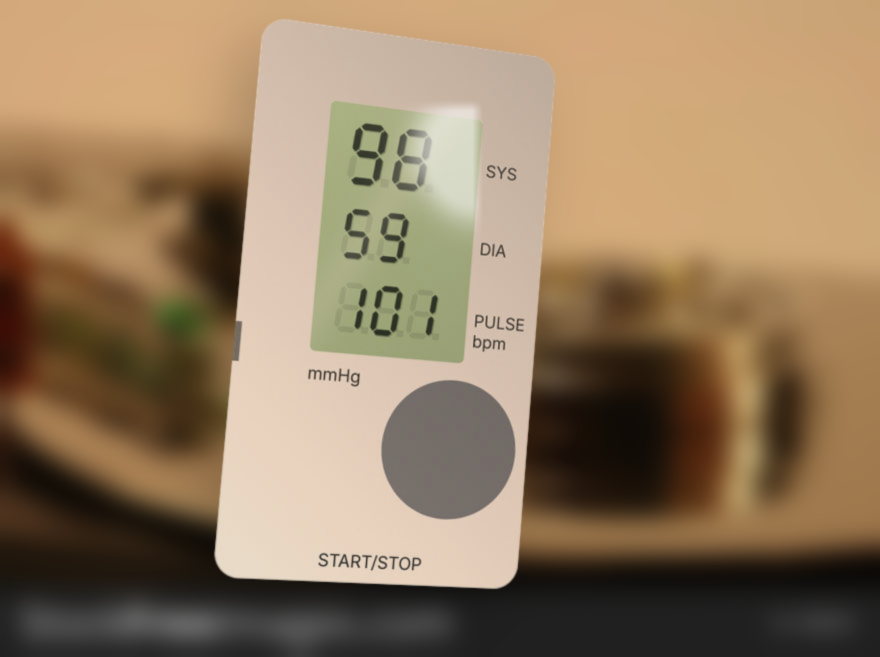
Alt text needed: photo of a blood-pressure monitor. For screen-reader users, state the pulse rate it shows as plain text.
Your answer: 101 bpm
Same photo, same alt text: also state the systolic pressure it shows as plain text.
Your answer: 98 mmHg
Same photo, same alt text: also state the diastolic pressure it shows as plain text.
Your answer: 59 mmHg
